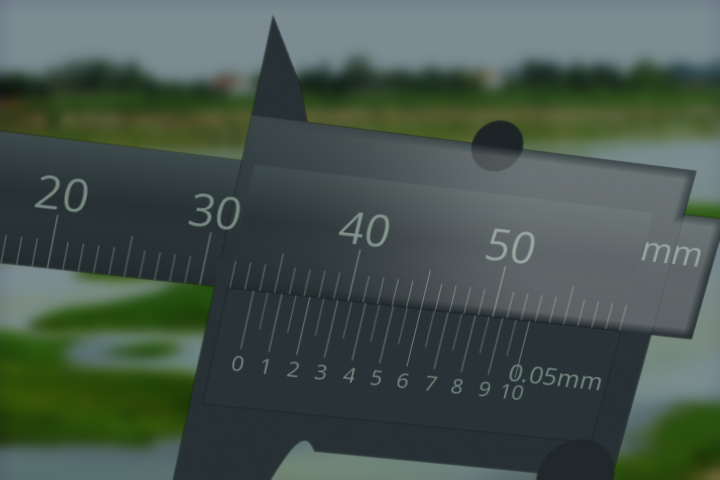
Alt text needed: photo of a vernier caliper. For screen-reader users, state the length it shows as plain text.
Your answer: 33.6 mm
